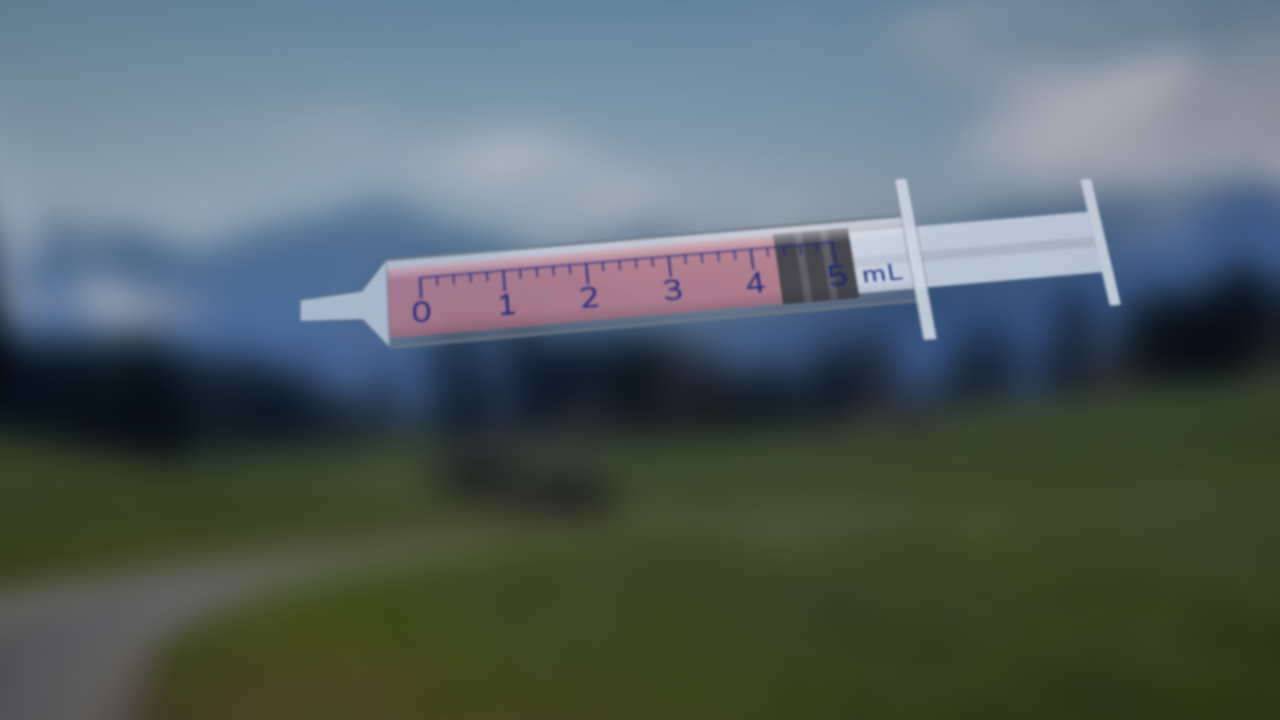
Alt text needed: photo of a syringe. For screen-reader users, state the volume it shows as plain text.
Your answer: 4.3 mL
